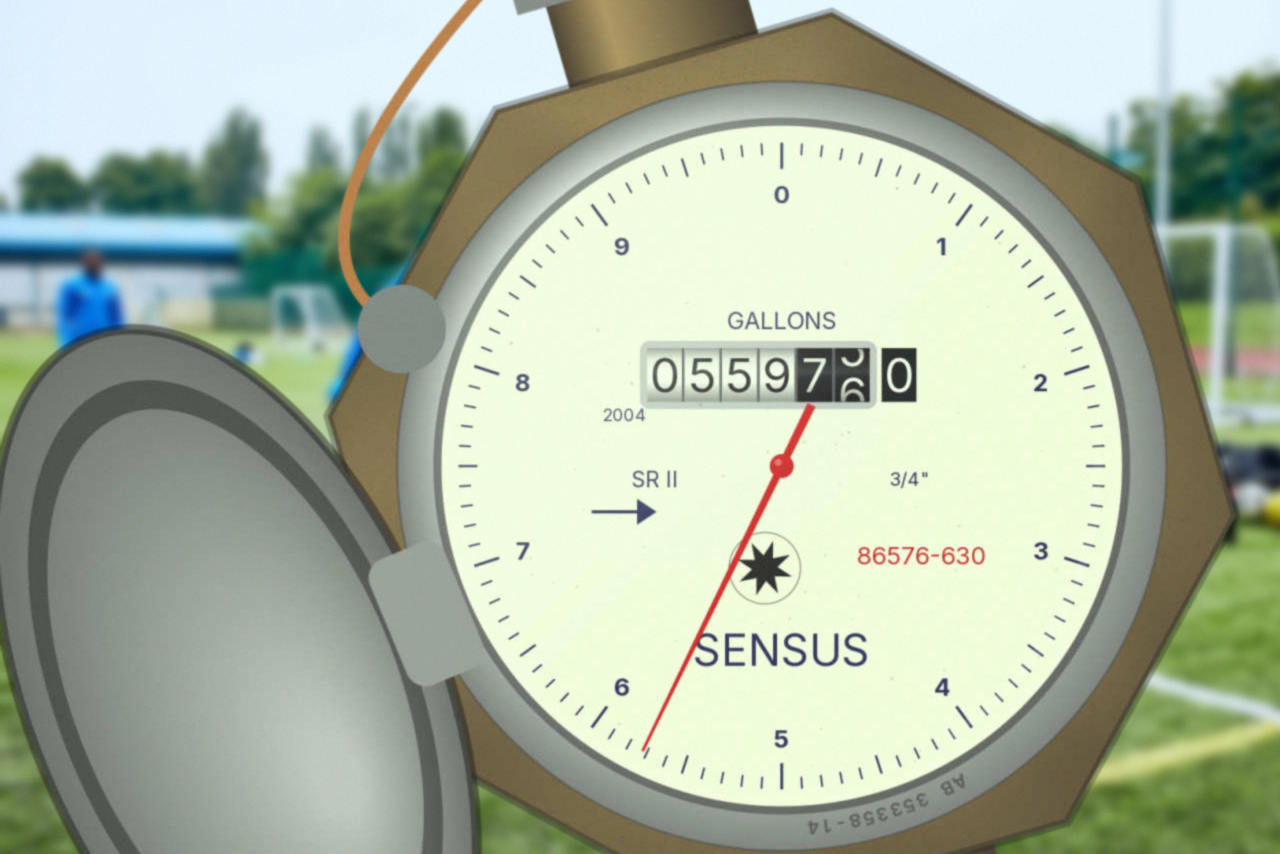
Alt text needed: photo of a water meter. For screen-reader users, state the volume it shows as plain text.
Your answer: 559755.7 gal
